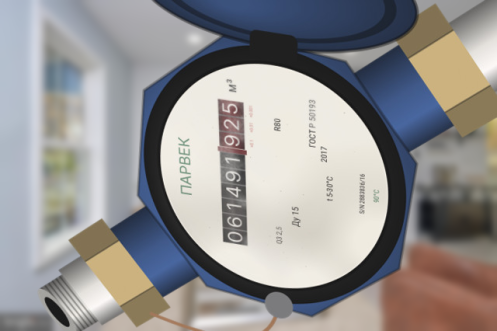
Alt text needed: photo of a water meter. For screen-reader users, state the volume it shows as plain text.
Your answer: 61491.925 m³
